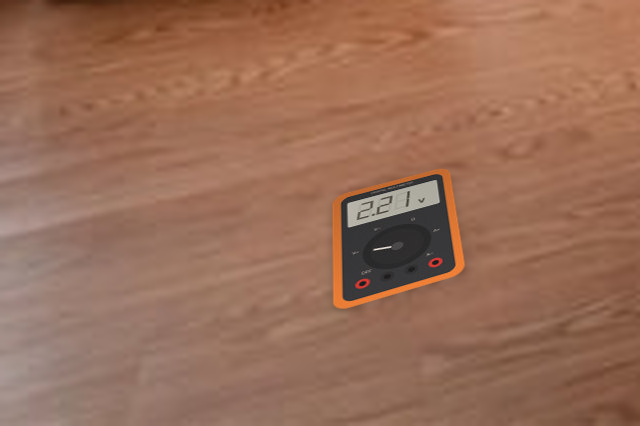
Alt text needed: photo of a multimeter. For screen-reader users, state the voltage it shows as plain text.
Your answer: 2.21 V
